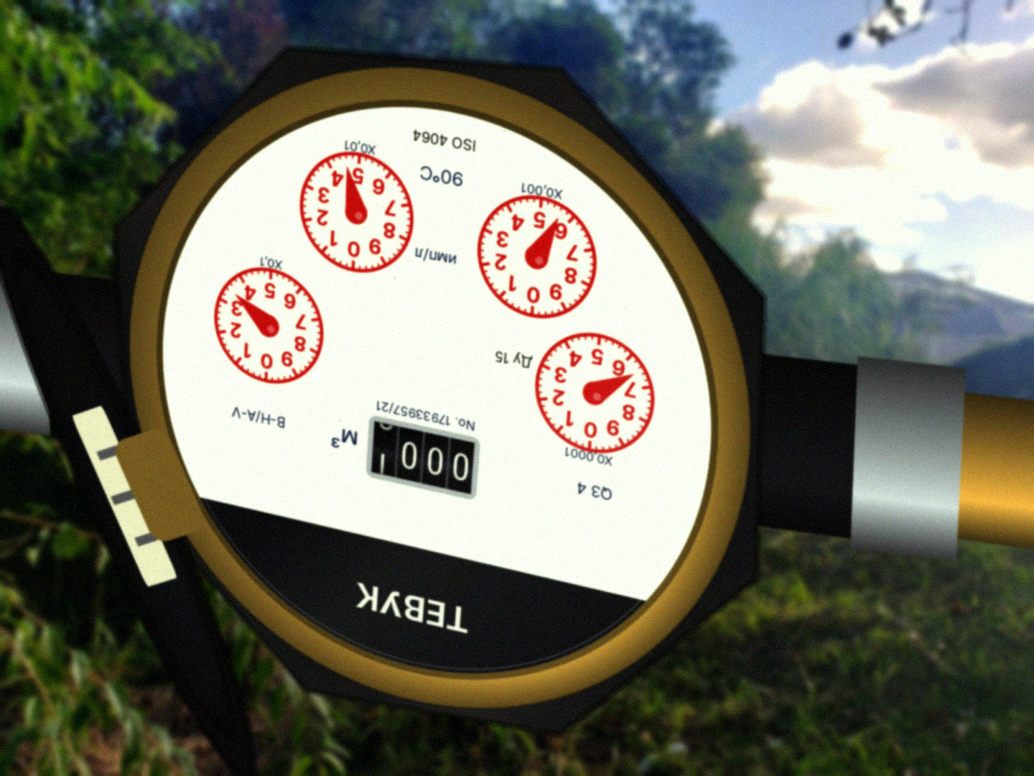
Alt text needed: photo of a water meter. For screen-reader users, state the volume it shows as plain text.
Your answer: 1.3456 m³
